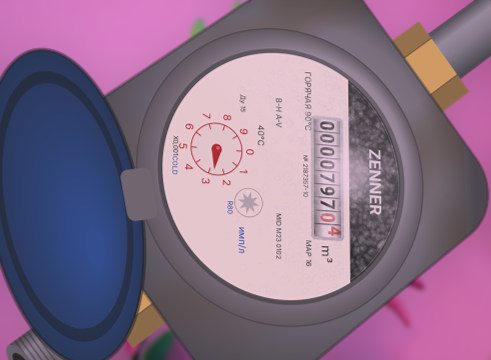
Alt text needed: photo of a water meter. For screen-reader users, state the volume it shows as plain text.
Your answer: 797.042 m³
